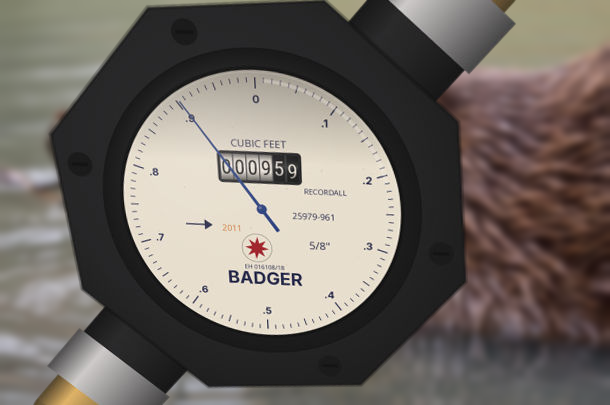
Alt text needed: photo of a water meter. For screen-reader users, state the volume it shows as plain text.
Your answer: 958.90 ft³
